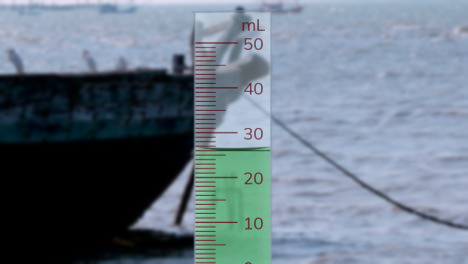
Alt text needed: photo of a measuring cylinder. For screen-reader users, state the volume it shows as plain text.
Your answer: 26 mL
